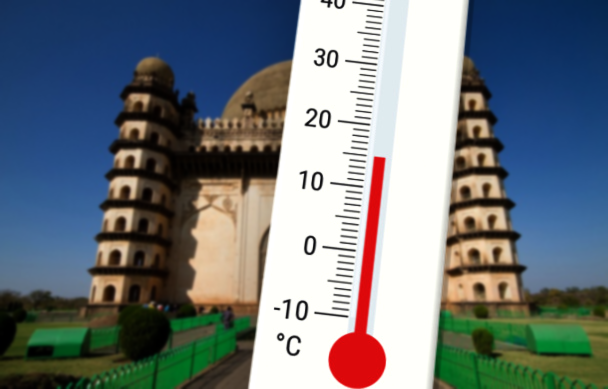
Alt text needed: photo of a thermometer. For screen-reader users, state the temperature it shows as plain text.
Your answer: 15 °C
